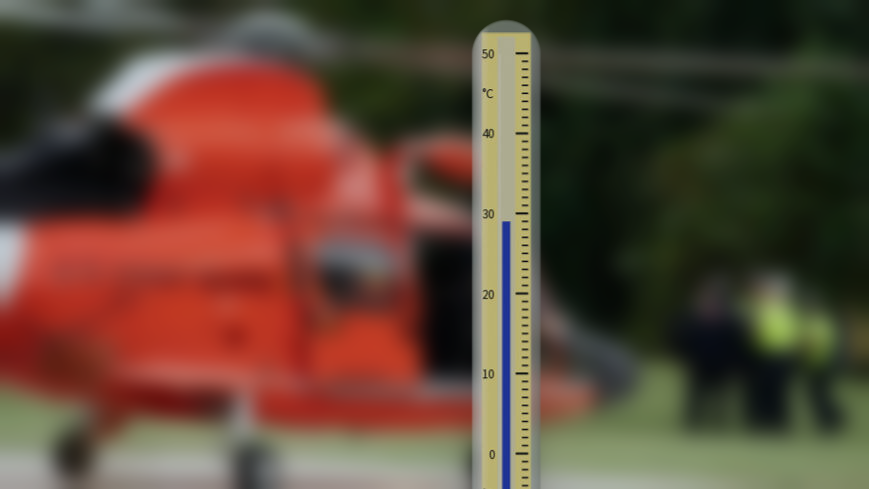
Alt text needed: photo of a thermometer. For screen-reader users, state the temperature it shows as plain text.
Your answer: 29 °C
